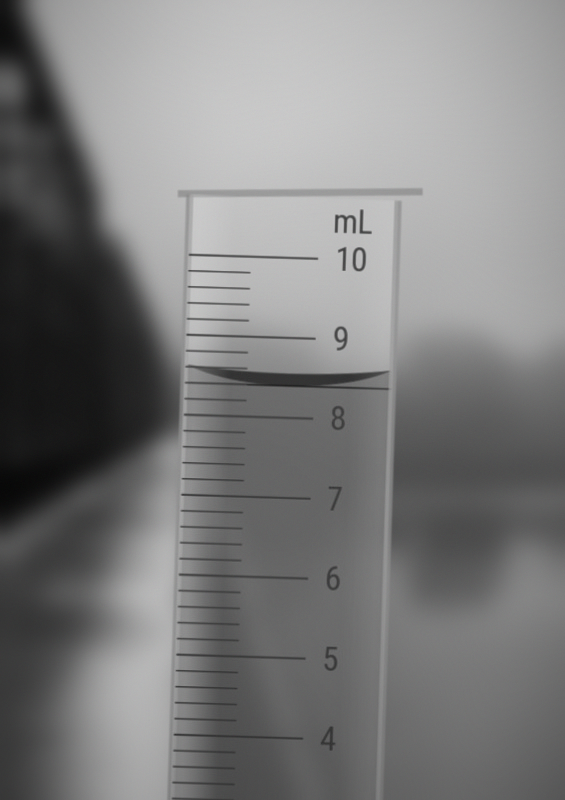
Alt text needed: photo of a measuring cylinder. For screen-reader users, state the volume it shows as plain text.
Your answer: 8.4 mL
